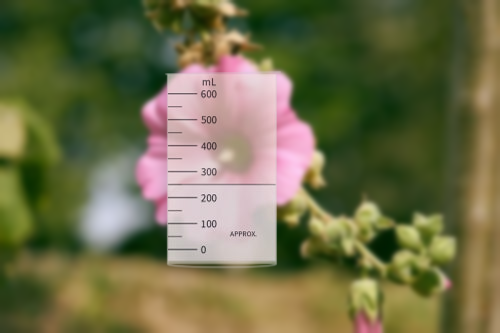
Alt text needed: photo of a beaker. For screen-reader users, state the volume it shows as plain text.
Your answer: 250 mL
